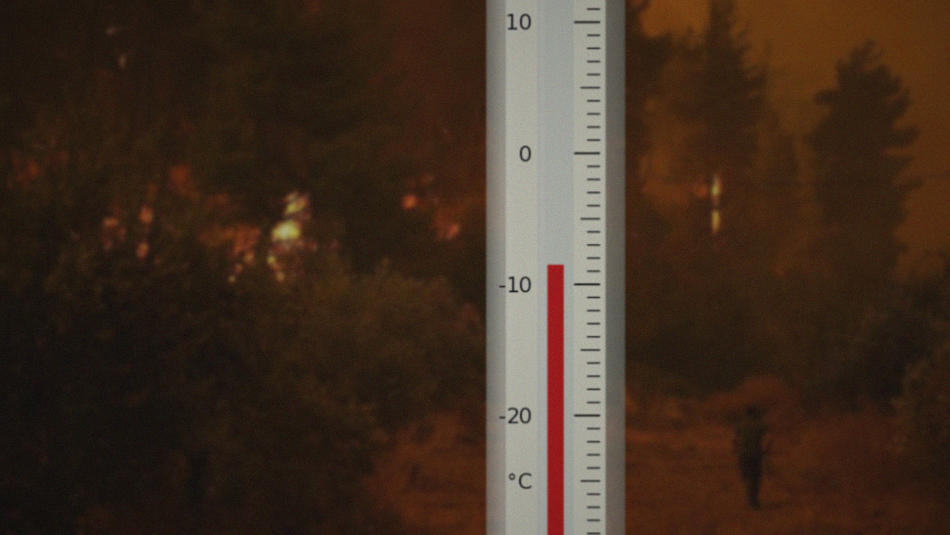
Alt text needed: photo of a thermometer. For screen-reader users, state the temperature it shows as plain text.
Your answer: -8.5 °C
